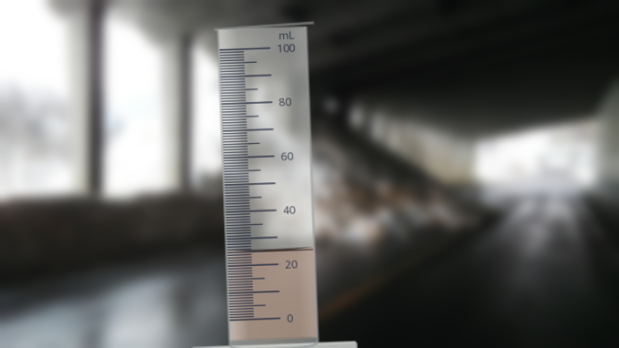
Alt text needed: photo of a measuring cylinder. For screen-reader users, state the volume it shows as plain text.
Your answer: 25 mL
